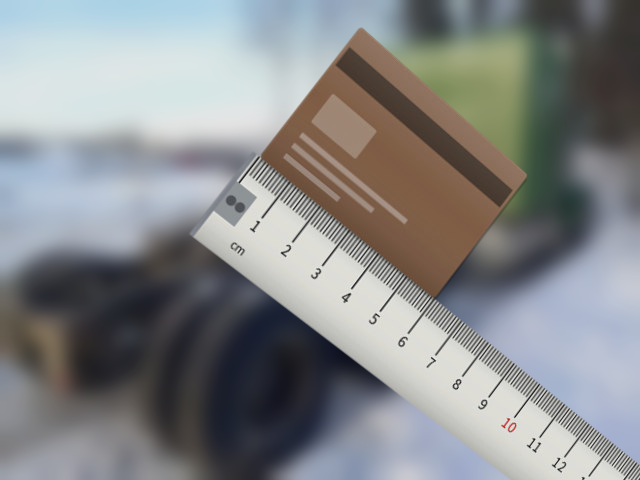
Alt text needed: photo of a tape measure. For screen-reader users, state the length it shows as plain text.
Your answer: 6 cm
